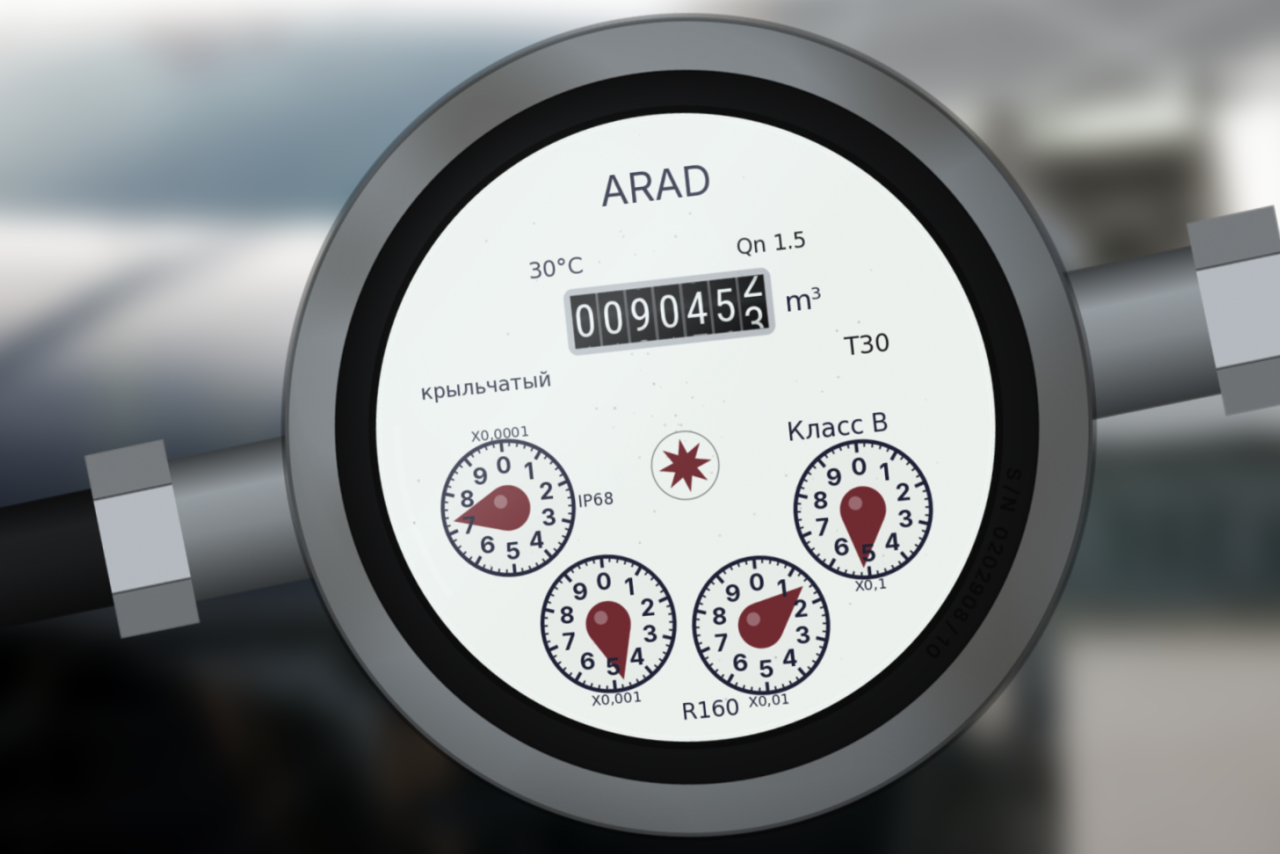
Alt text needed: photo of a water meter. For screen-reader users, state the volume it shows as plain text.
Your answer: 90452.5147 m³
